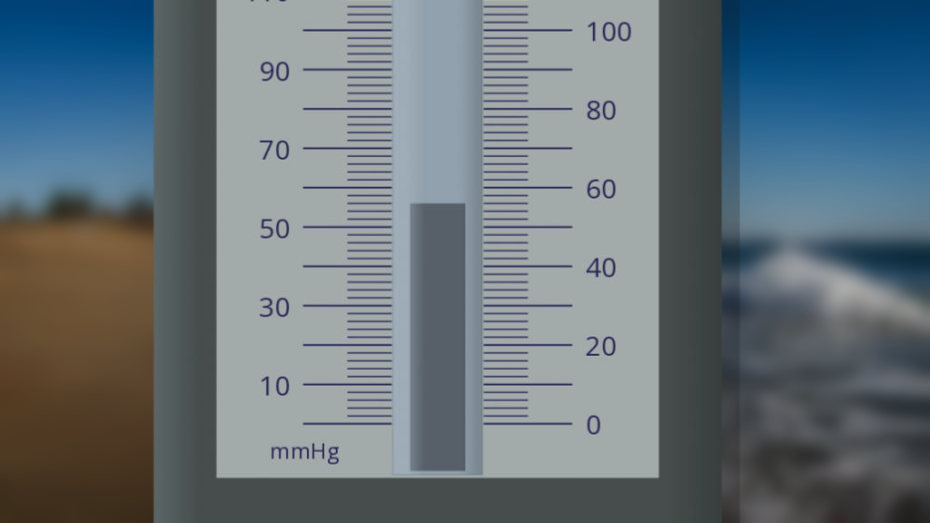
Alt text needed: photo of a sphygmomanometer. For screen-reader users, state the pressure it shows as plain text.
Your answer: 56 mmHg
